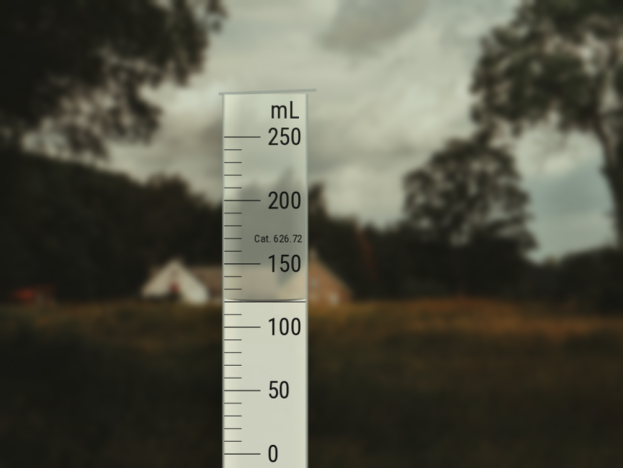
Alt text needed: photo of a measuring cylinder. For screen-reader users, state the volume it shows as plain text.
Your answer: 120 mL
